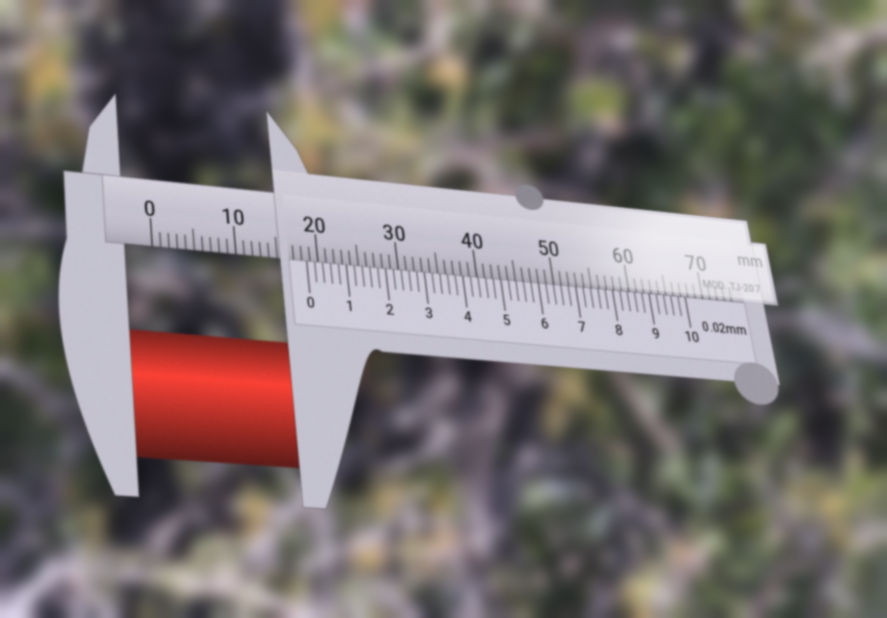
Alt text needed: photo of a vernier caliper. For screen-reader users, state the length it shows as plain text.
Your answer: 18.6 mm
